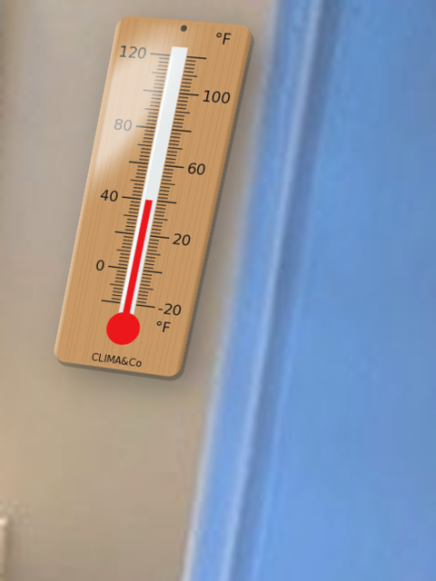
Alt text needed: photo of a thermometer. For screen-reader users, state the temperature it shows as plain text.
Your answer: 40 °F
